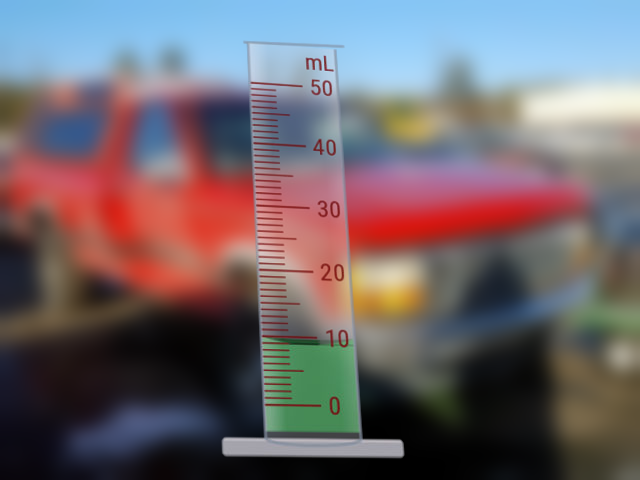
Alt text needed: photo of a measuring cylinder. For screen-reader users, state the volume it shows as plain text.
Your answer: 9 mL
